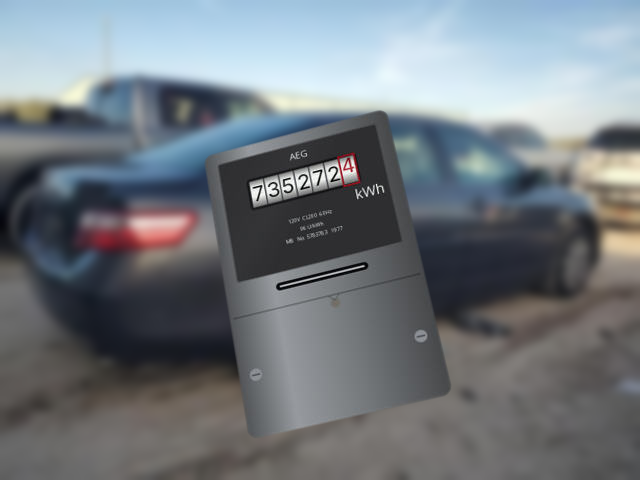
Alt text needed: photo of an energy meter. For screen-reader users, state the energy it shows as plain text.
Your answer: 735272.4 kWh
